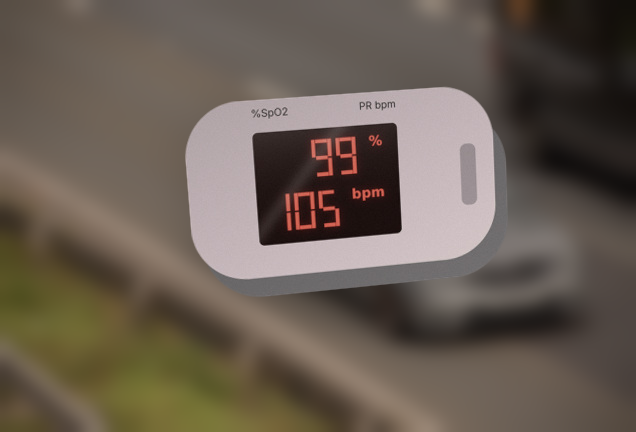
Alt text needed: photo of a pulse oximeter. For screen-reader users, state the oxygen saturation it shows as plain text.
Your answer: 99 %
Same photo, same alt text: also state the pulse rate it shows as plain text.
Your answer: 105 bpm
